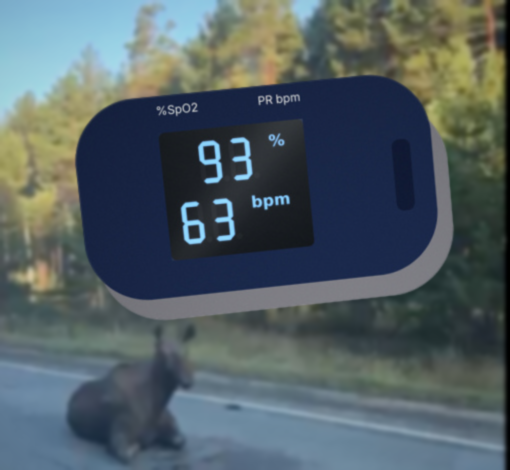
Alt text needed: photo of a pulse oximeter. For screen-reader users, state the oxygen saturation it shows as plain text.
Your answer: 93 %
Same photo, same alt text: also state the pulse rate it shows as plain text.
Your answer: 63 bpm
